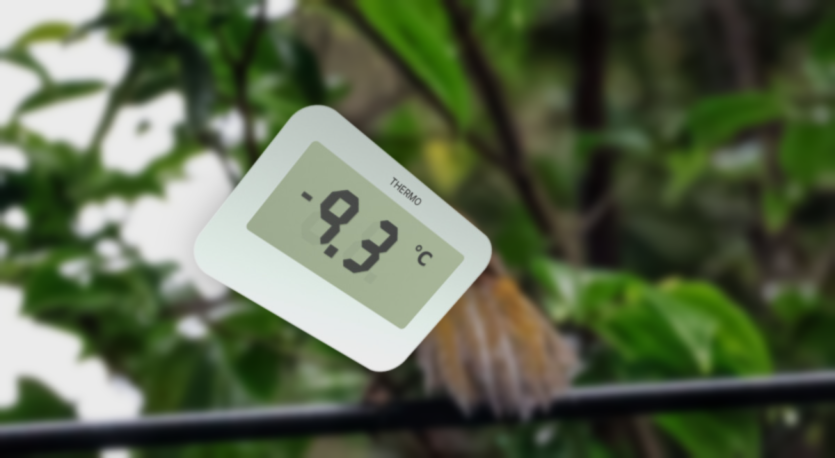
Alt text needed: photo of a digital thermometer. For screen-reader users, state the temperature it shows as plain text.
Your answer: -9.3 °C
